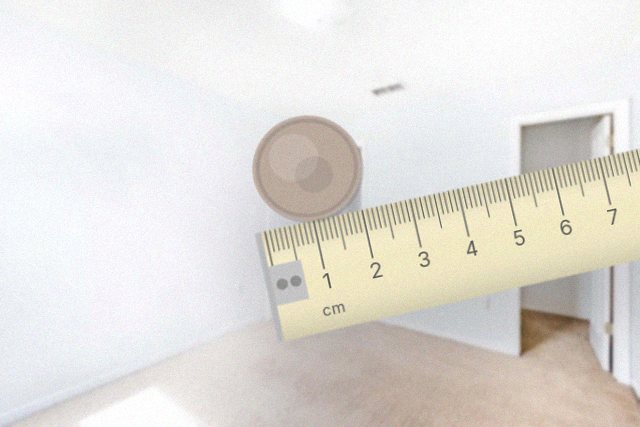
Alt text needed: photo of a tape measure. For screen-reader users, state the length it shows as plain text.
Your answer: 2.2 cm
